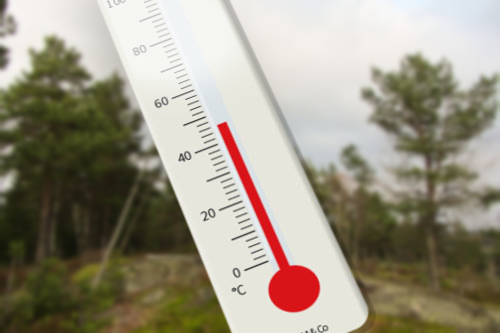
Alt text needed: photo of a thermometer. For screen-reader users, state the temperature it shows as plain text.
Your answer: 46 °C
